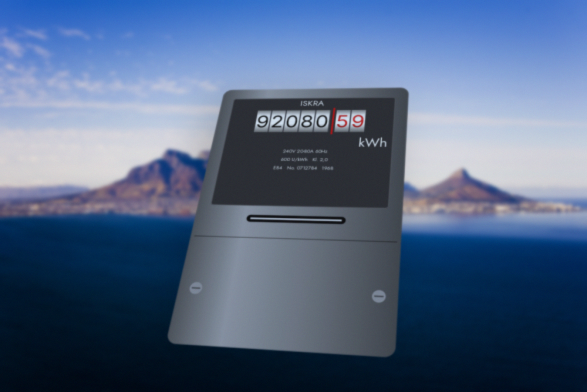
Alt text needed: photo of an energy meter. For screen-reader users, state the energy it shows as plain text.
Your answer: 92080.59 kWh
